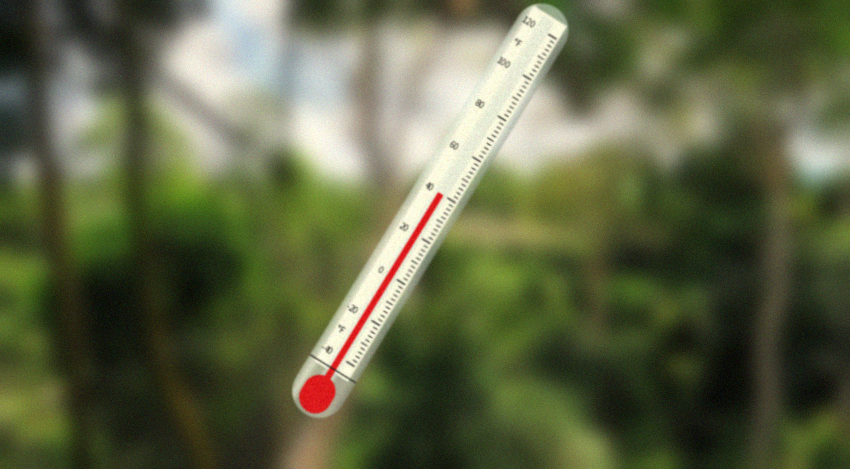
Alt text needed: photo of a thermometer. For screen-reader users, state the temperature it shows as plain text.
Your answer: 40 °F
